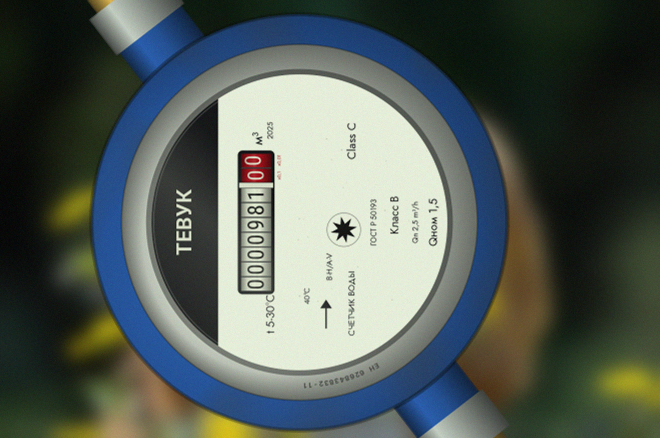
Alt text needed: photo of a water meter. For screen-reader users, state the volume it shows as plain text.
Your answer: 981.00 m³
